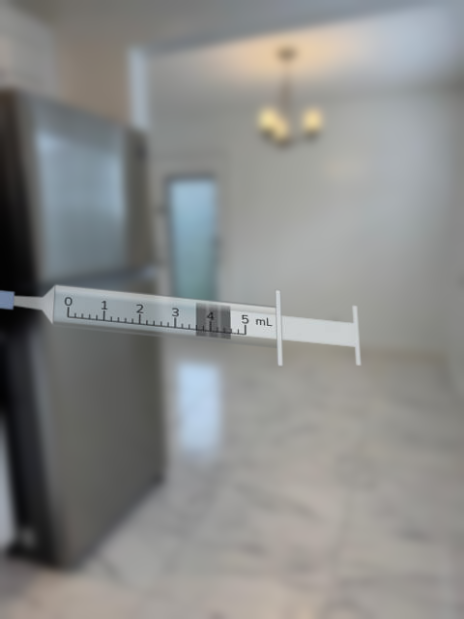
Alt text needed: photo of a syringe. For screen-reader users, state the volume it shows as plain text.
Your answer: 3.6 mL
